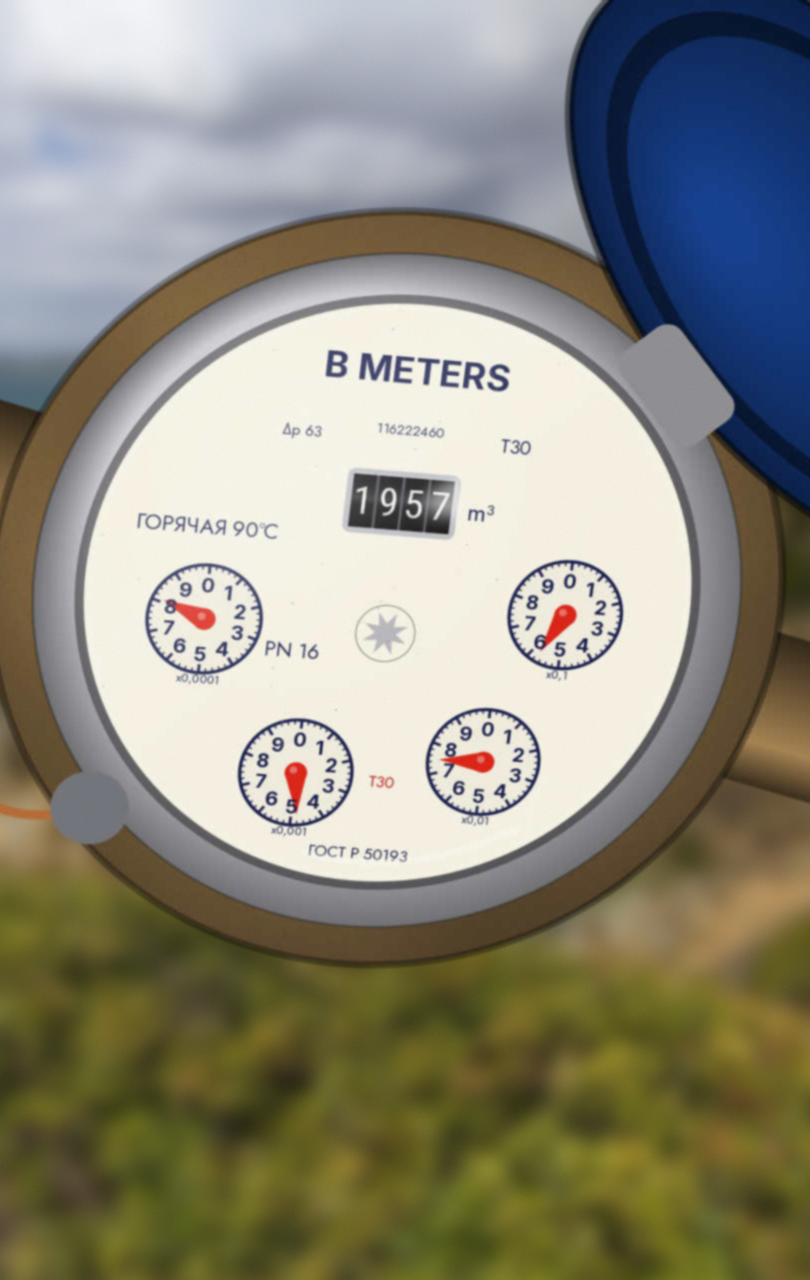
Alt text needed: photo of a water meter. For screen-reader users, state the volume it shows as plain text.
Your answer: 1957.5748 m³
